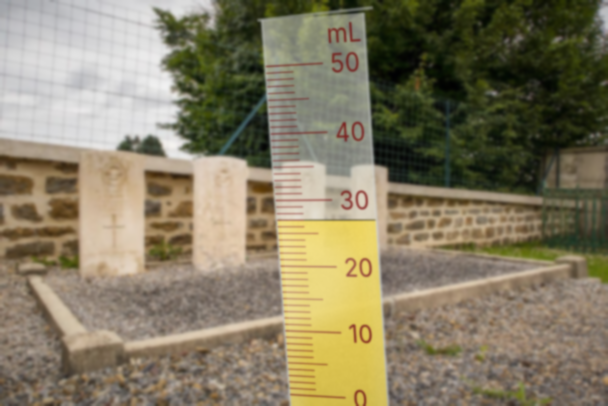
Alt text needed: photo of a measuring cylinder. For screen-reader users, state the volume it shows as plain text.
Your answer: 27 mL
